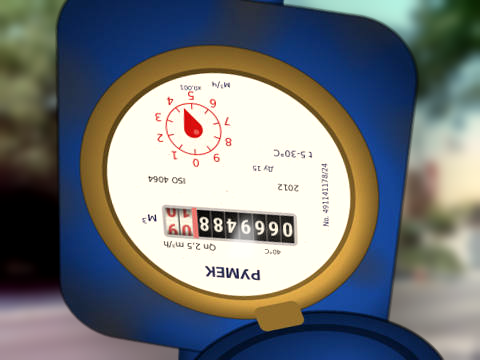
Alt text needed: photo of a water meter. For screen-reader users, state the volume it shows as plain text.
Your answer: 669488.094 m³
